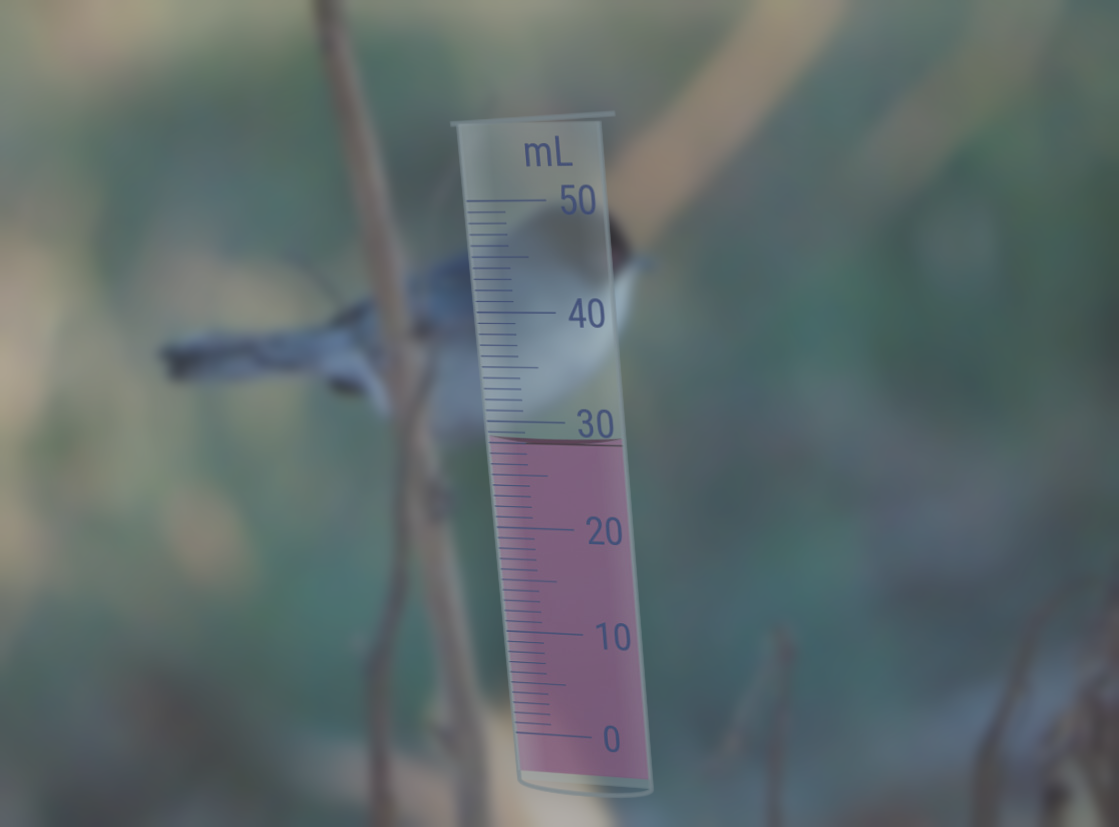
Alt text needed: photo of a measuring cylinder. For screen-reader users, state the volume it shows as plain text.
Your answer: 28 mL
